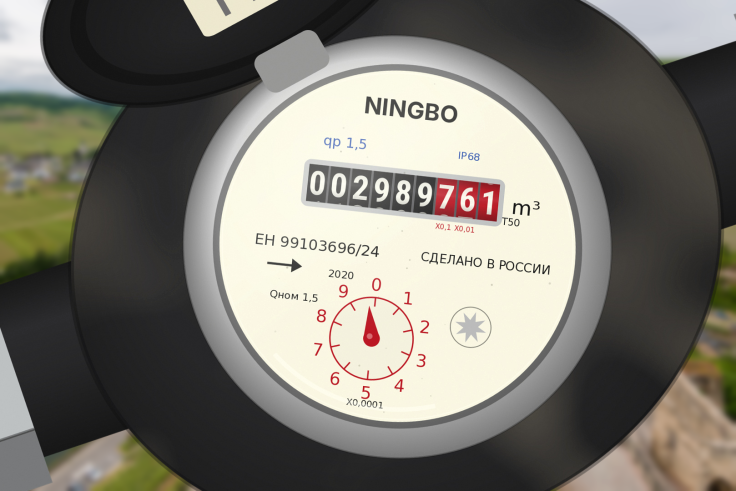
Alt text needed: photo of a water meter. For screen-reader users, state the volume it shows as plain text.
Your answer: 2989.7609 m³
